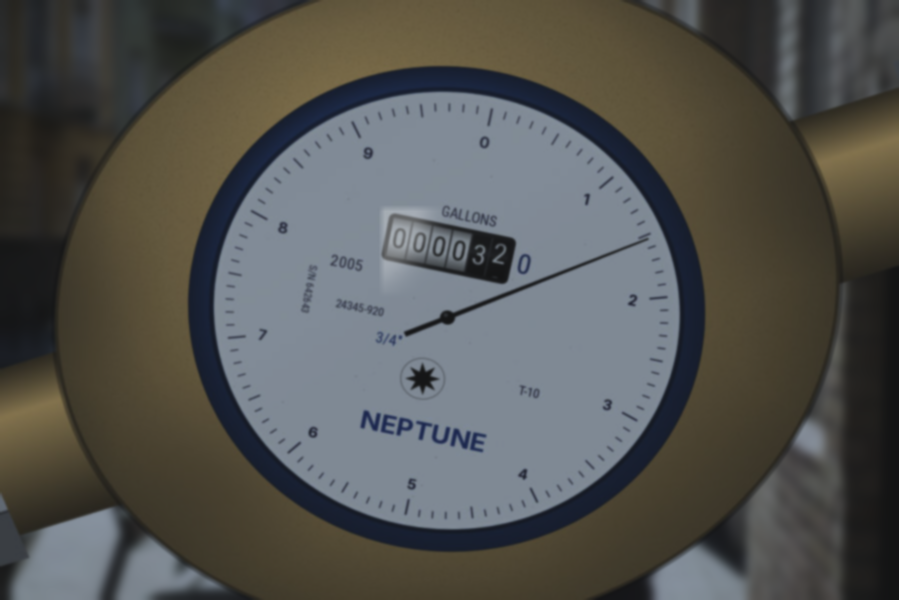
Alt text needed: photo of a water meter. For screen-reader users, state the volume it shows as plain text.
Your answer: 321.5 gal
